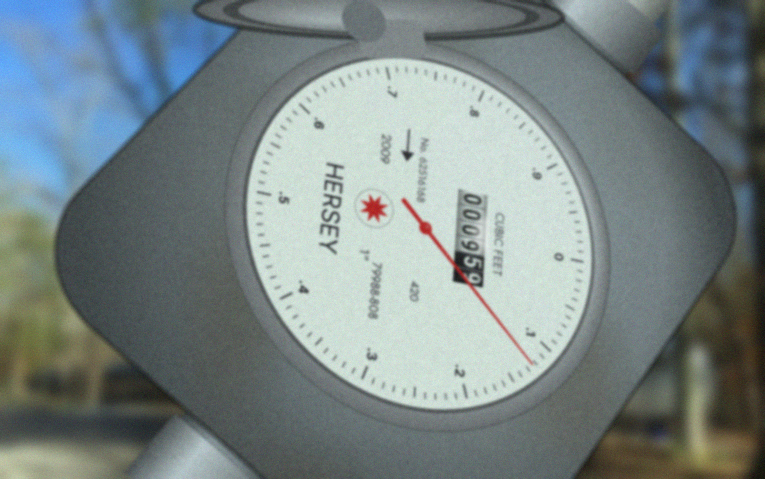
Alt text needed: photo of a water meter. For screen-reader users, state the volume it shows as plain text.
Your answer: 959.12 ft³
